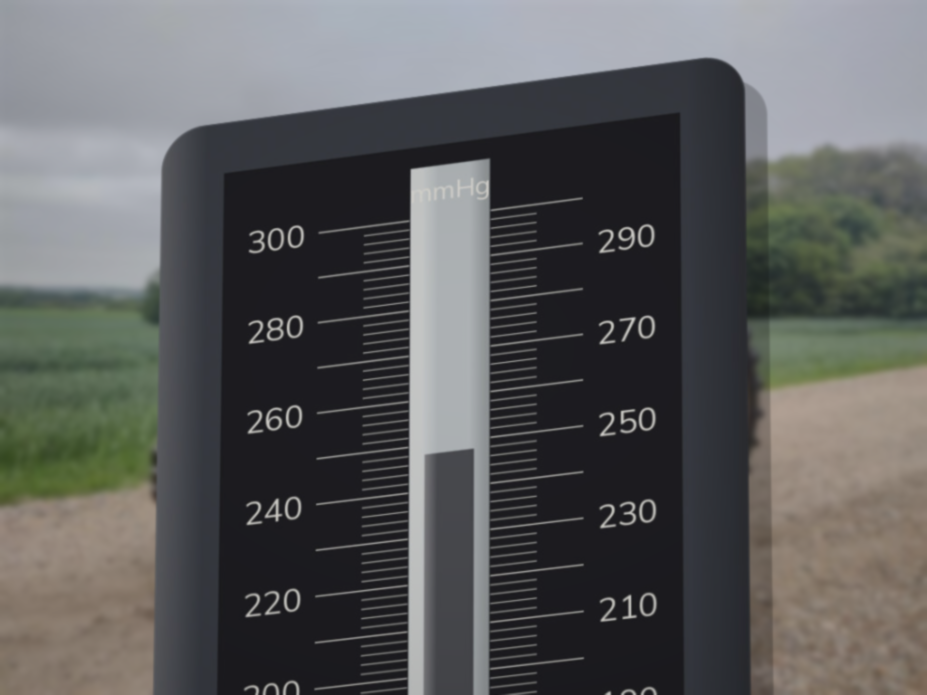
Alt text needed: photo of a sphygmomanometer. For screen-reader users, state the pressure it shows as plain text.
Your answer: 248 mmHg
